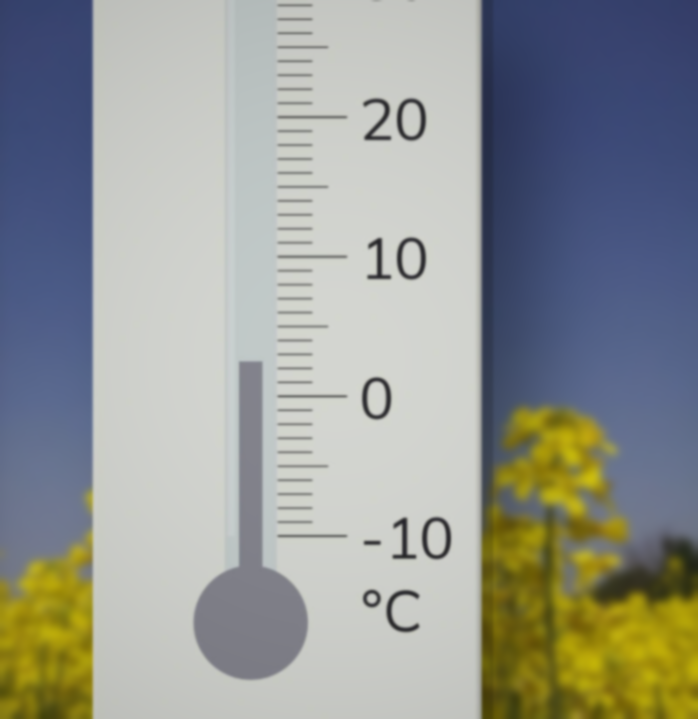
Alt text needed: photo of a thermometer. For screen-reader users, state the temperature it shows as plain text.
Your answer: 2.5 °C
